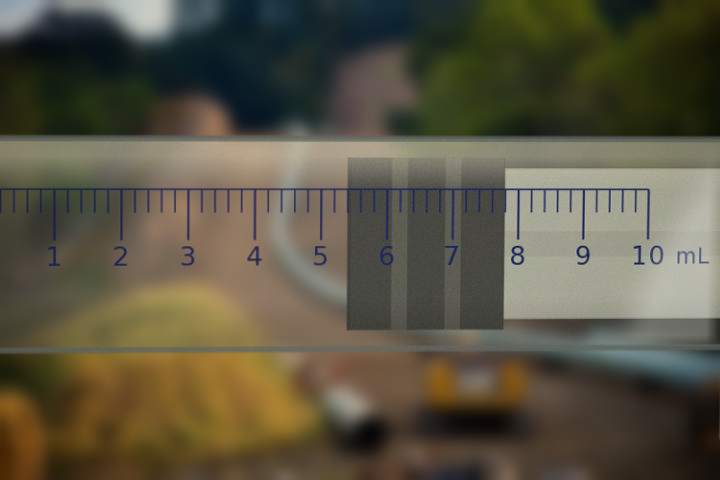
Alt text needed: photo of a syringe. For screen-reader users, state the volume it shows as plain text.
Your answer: 5.4 mL
